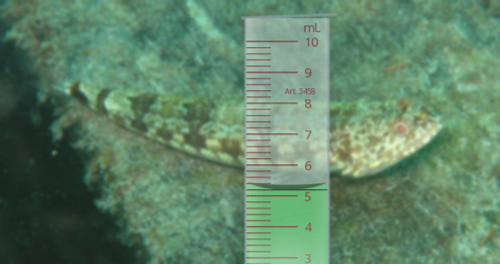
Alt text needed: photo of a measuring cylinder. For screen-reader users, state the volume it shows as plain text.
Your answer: 5.2 mL
